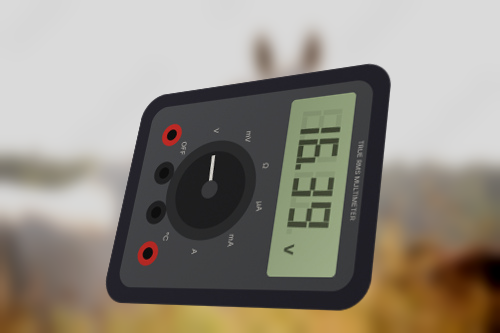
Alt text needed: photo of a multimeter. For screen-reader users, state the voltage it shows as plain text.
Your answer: 16.39 V
